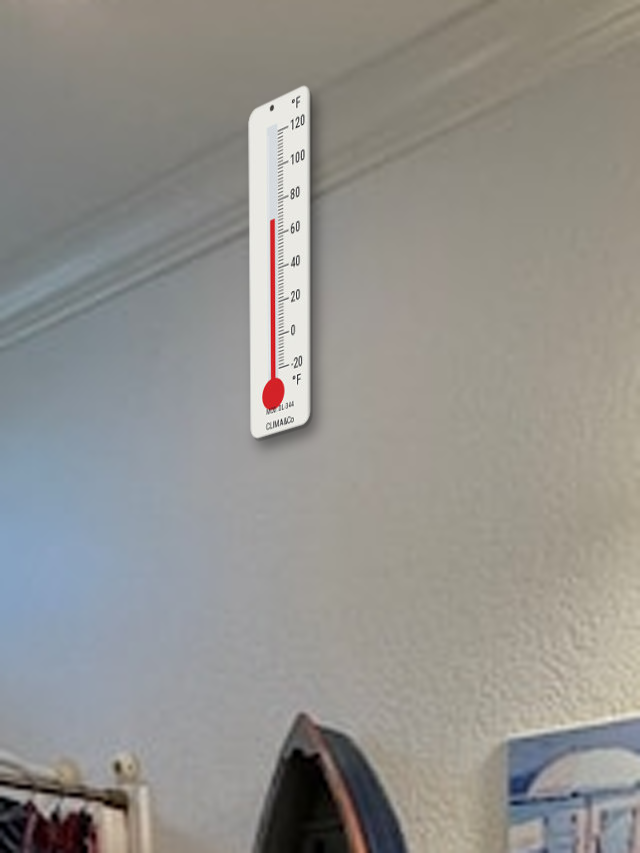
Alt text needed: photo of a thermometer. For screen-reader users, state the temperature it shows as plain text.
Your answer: 70 °F
